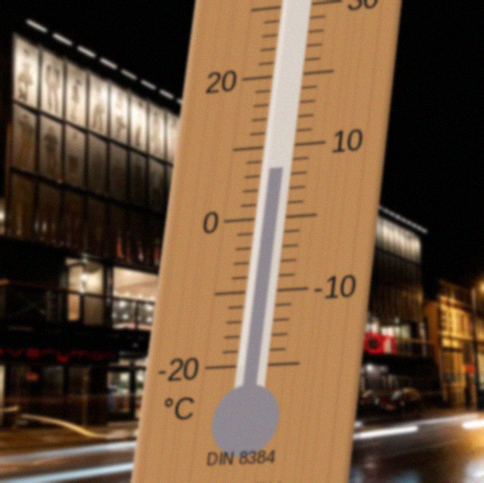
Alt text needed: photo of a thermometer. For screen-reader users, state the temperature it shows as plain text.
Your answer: 7 °C
